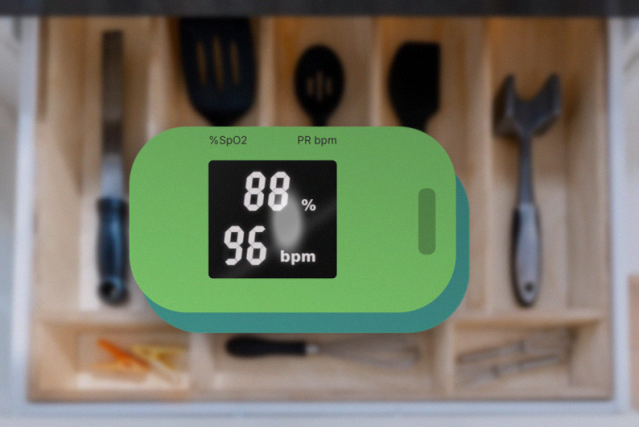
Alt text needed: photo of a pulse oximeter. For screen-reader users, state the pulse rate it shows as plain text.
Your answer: 96 bpm
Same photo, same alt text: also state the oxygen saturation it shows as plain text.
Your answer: 88 %
